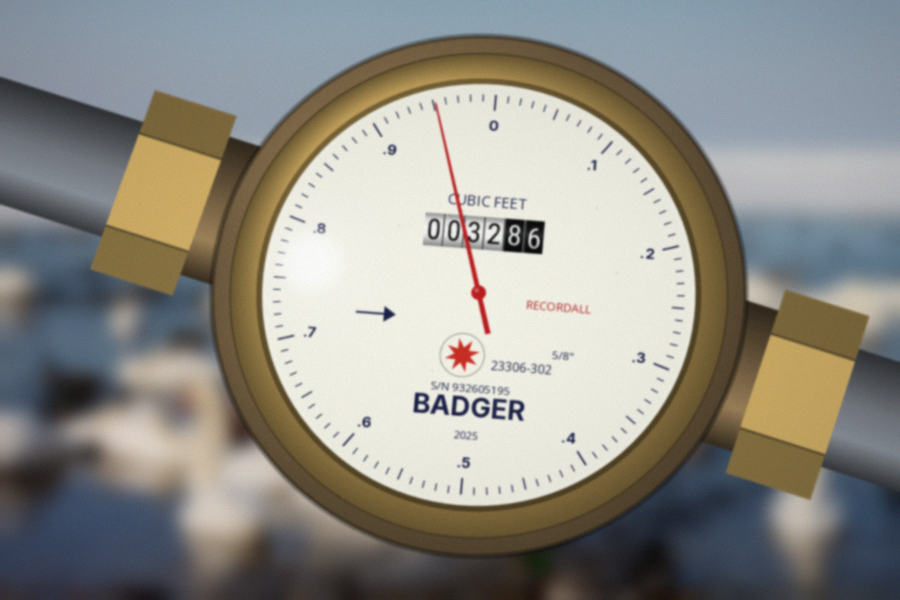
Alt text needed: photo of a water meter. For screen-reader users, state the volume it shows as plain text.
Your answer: 3285.95 ft³
